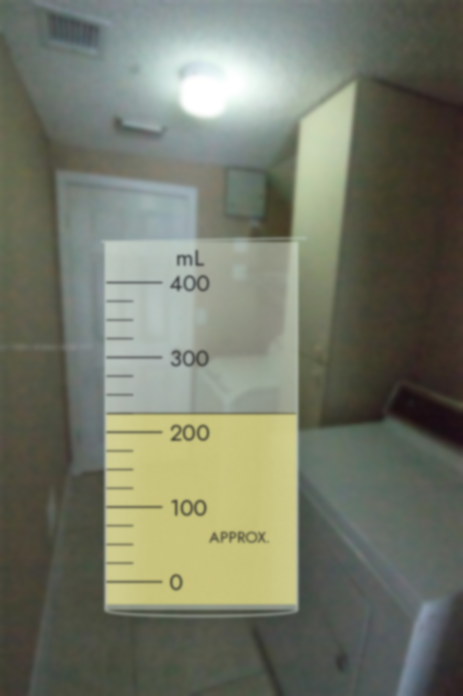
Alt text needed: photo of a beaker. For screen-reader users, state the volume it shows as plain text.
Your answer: 225 mL
